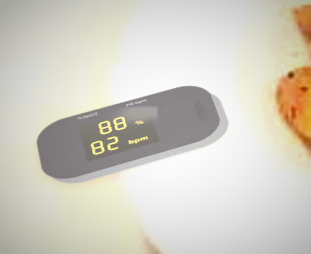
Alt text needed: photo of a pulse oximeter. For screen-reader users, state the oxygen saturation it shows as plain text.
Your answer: 88 %
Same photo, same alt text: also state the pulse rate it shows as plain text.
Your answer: 82 bpm
